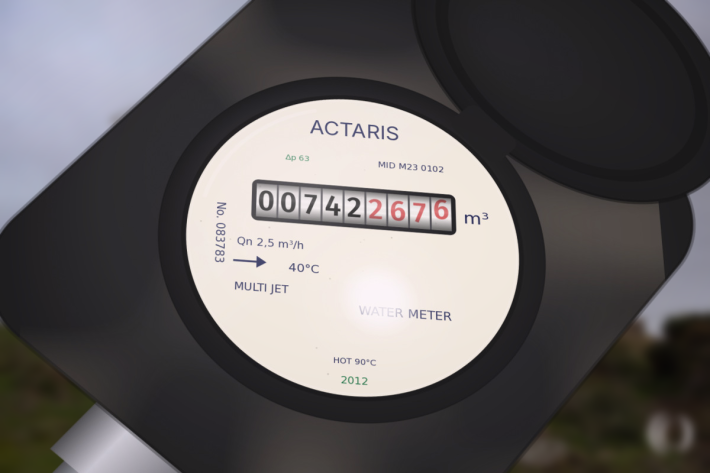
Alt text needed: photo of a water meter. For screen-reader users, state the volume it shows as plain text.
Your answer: 742.2676 m³
